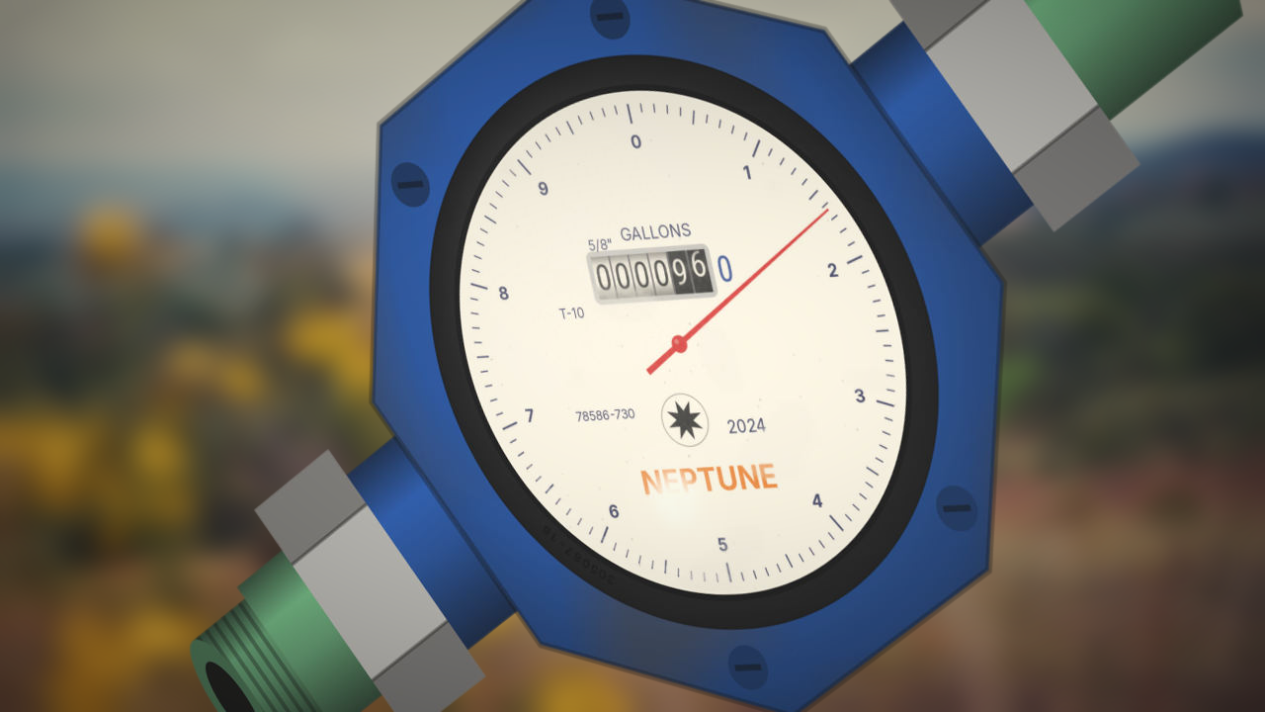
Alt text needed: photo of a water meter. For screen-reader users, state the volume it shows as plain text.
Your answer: 961.6 gal
